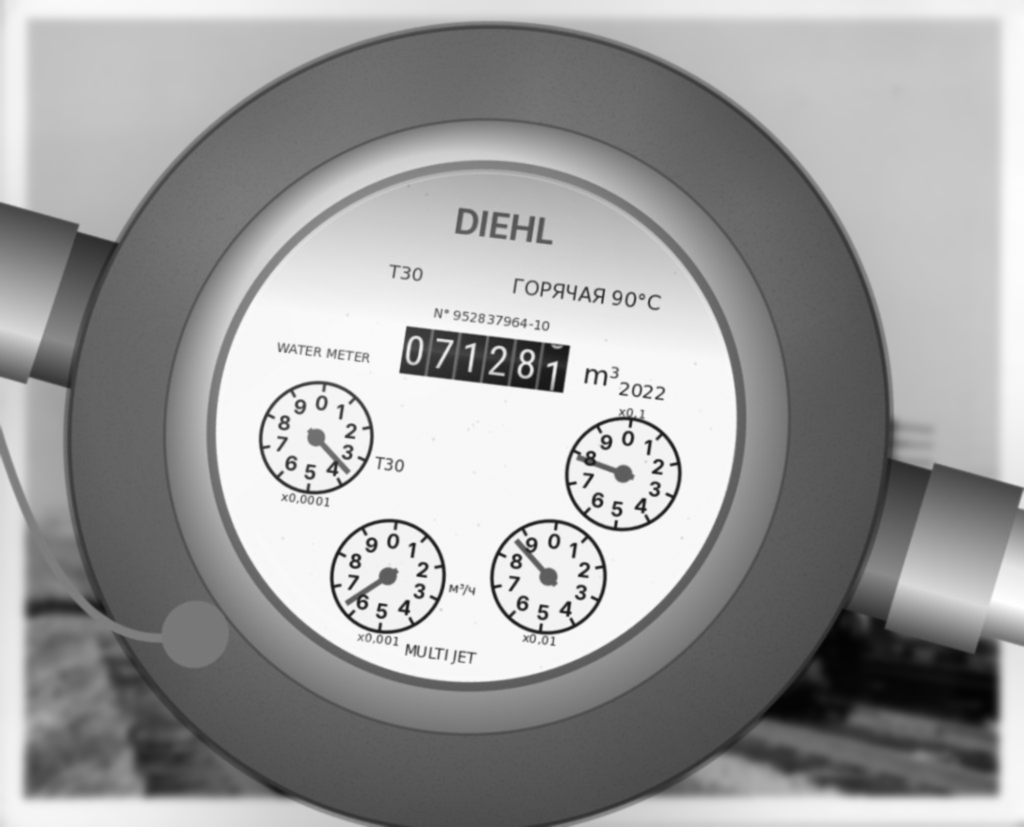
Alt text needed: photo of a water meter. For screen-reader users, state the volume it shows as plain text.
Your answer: 71280.7863 m³
